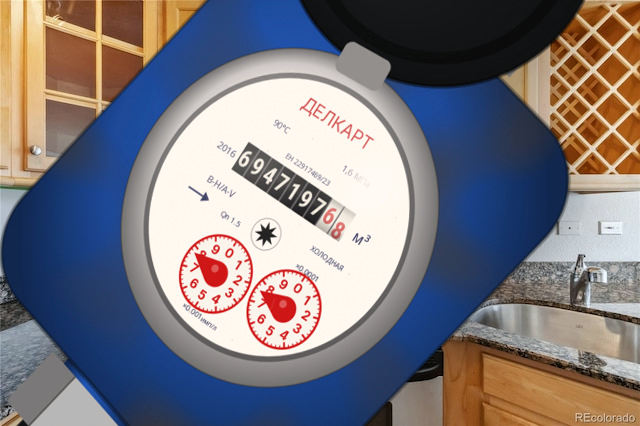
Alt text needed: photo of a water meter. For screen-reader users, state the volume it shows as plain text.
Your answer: 6947197.6777 m³
